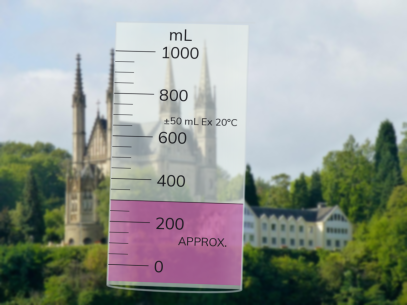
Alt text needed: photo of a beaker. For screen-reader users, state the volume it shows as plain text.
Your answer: 300 mL
